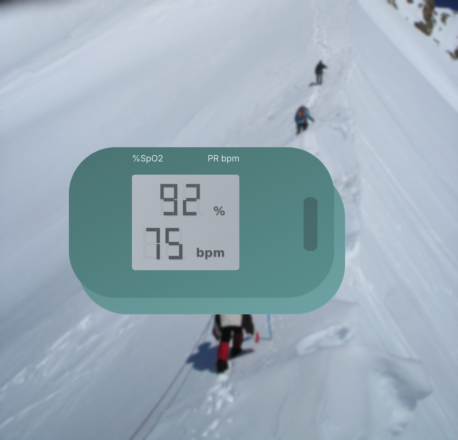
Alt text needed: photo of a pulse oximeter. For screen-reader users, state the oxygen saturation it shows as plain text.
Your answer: 92 %
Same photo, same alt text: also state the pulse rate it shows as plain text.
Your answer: 75 bpm
